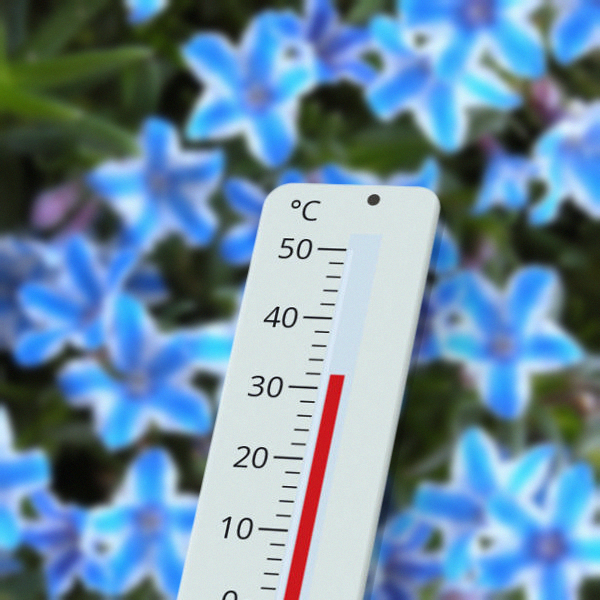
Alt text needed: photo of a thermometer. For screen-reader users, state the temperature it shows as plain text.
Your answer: 32 °C
